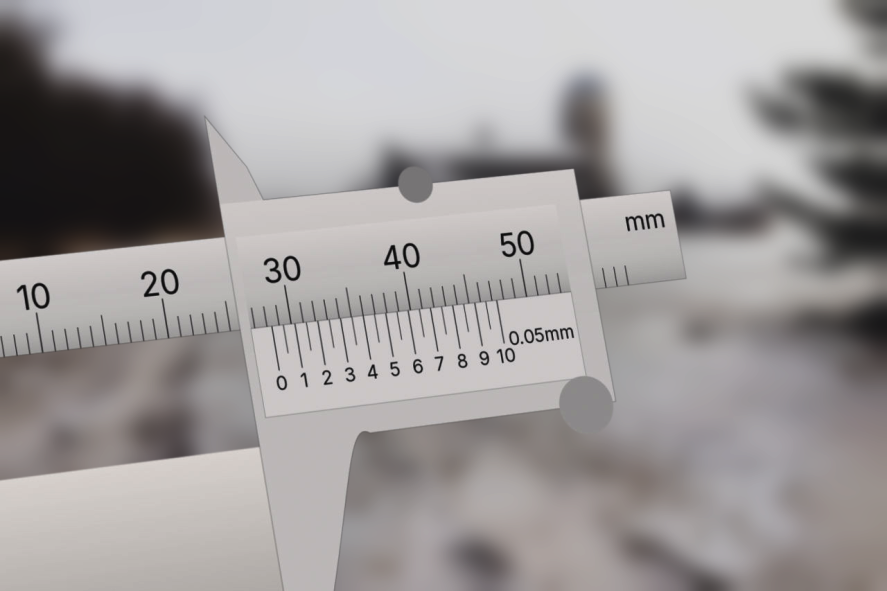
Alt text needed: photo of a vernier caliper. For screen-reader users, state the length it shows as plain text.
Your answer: 28.4 mm
